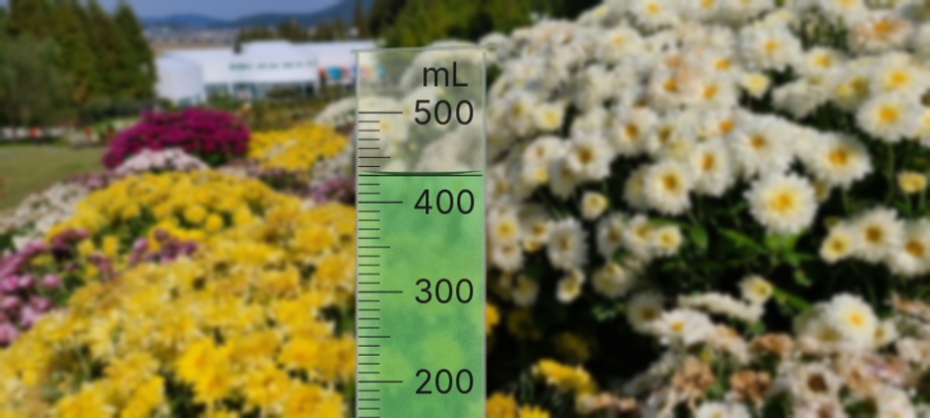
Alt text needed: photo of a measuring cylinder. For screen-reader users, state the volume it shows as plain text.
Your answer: 430 mL
